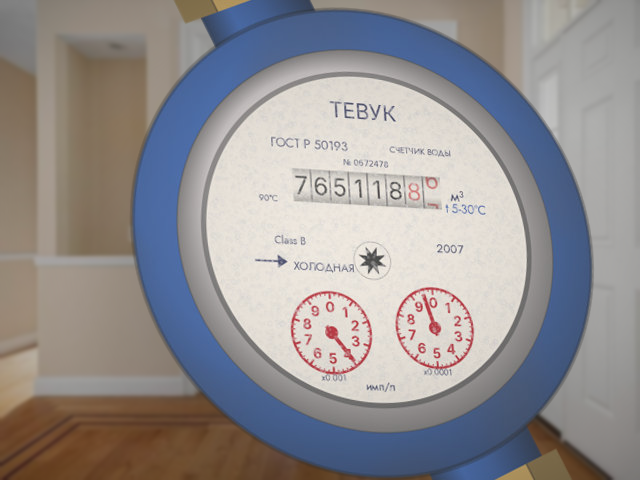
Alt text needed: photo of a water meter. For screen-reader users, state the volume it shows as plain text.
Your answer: 765118.8639 m³
